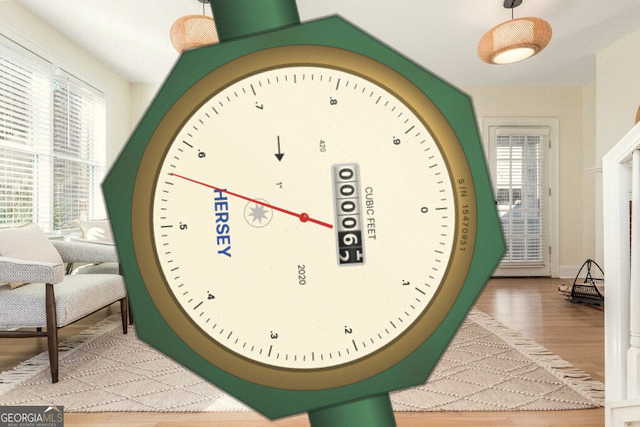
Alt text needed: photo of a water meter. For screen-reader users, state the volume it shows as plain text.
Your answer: 61.56 ft³
